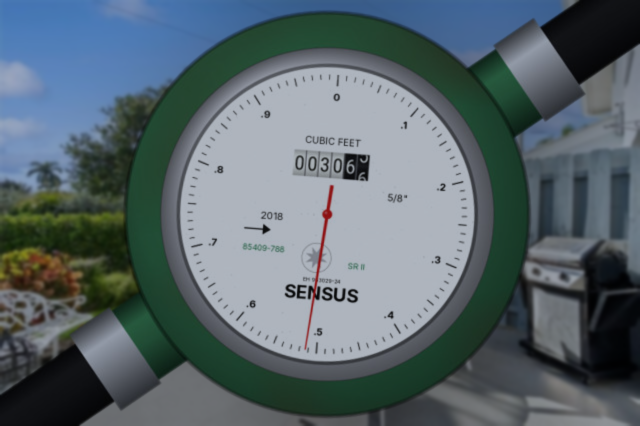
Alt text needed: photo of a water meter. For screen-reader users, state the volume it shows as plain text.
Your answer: 3065.51 ft³
